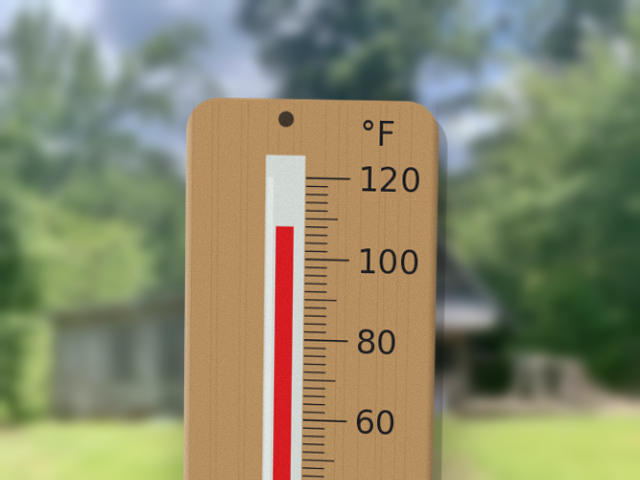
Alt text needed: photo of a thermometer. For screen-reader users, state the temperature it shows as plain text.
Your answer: 108 °F
